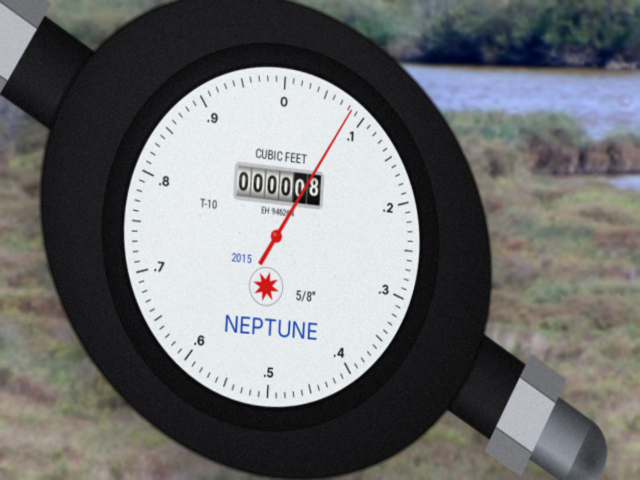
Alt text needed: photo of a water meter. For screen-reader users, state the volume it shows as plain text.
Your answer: 8.08 ft³
